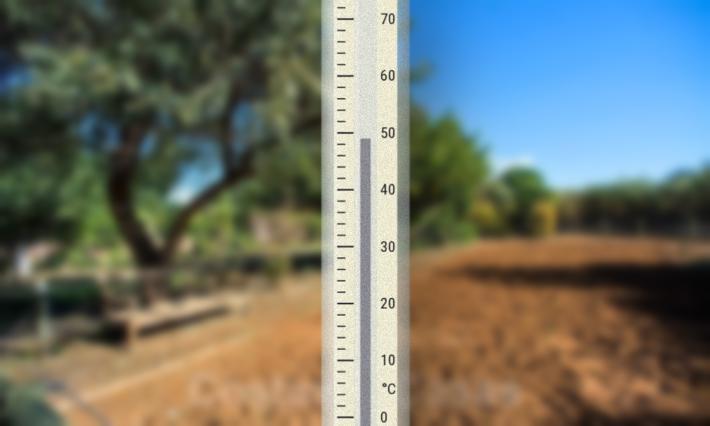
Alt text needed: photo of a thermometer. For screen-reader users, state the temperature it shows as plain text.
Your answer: 49 °C
